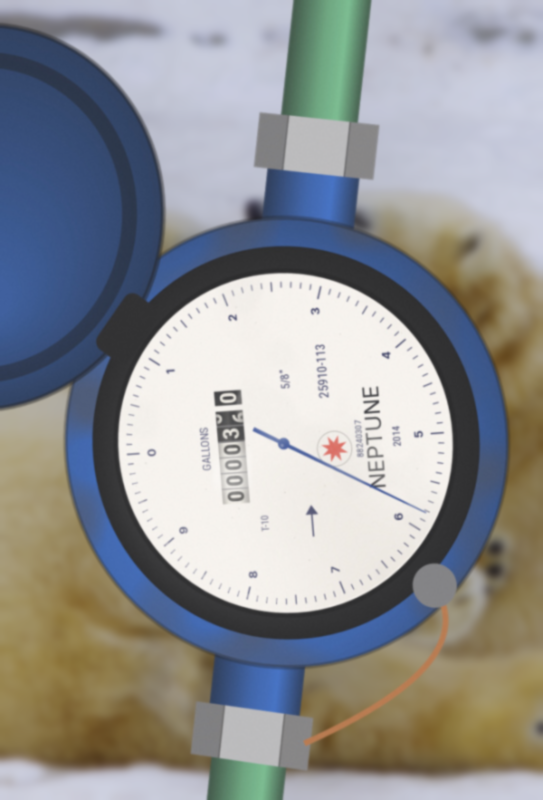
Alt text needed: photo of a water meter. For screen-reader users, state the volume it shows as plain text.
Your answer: 355.8 gal
